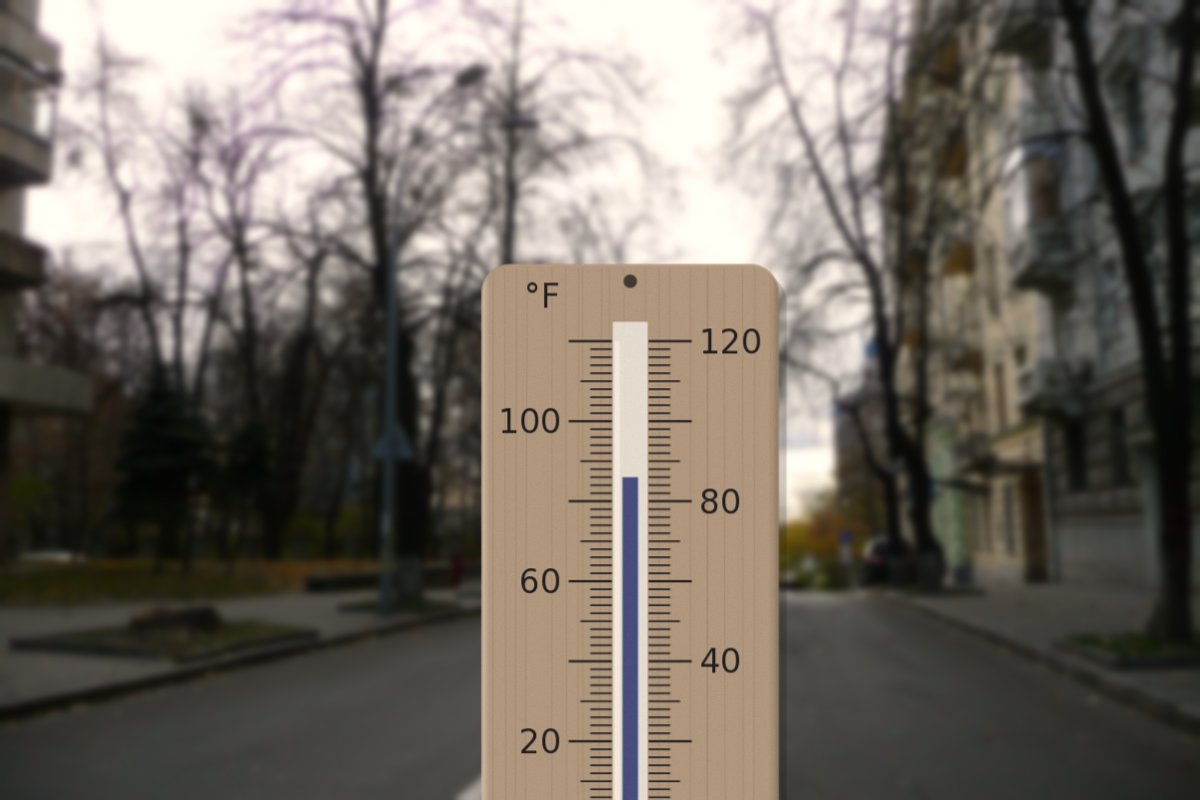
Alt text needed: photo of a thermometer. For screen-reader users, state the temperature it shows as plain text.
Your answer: 86 °F
